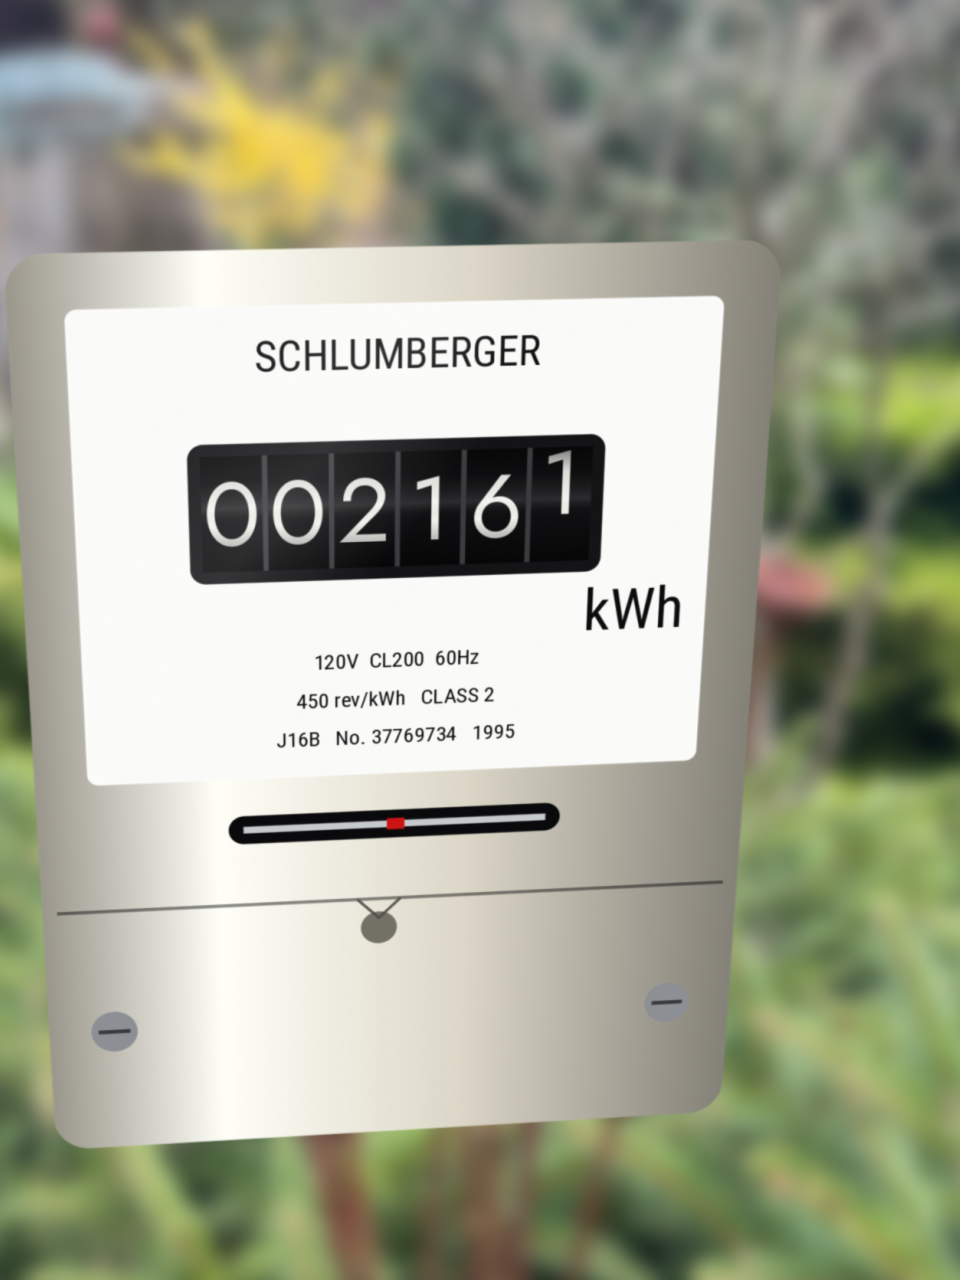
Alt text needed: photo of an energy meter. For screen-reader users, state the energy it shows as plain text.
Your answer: 2161 kWh
